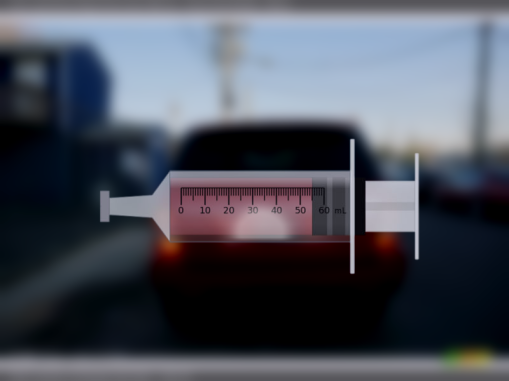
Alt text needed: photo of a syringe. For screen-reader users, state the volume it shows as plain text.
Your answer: 55 mL
